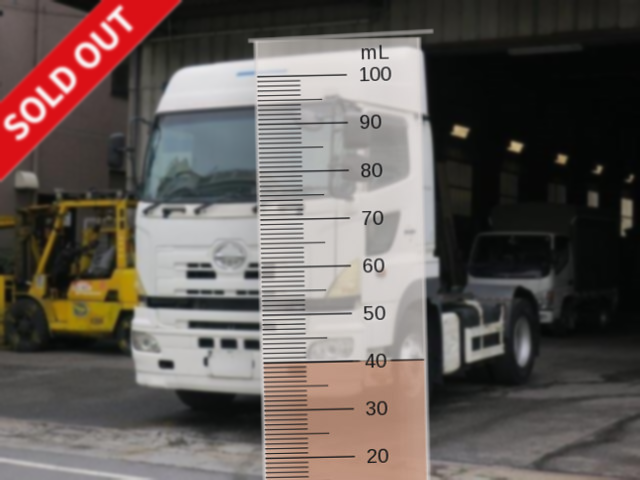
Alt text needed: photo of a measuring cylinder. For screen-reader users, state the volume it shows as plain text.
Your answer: 40 mL
